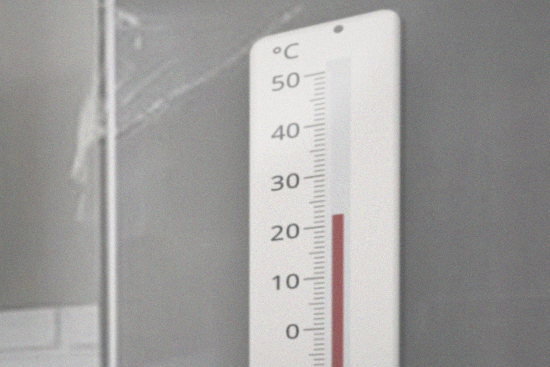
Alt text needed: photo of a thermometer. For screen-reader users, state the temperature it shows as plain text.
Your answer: 22 °C
